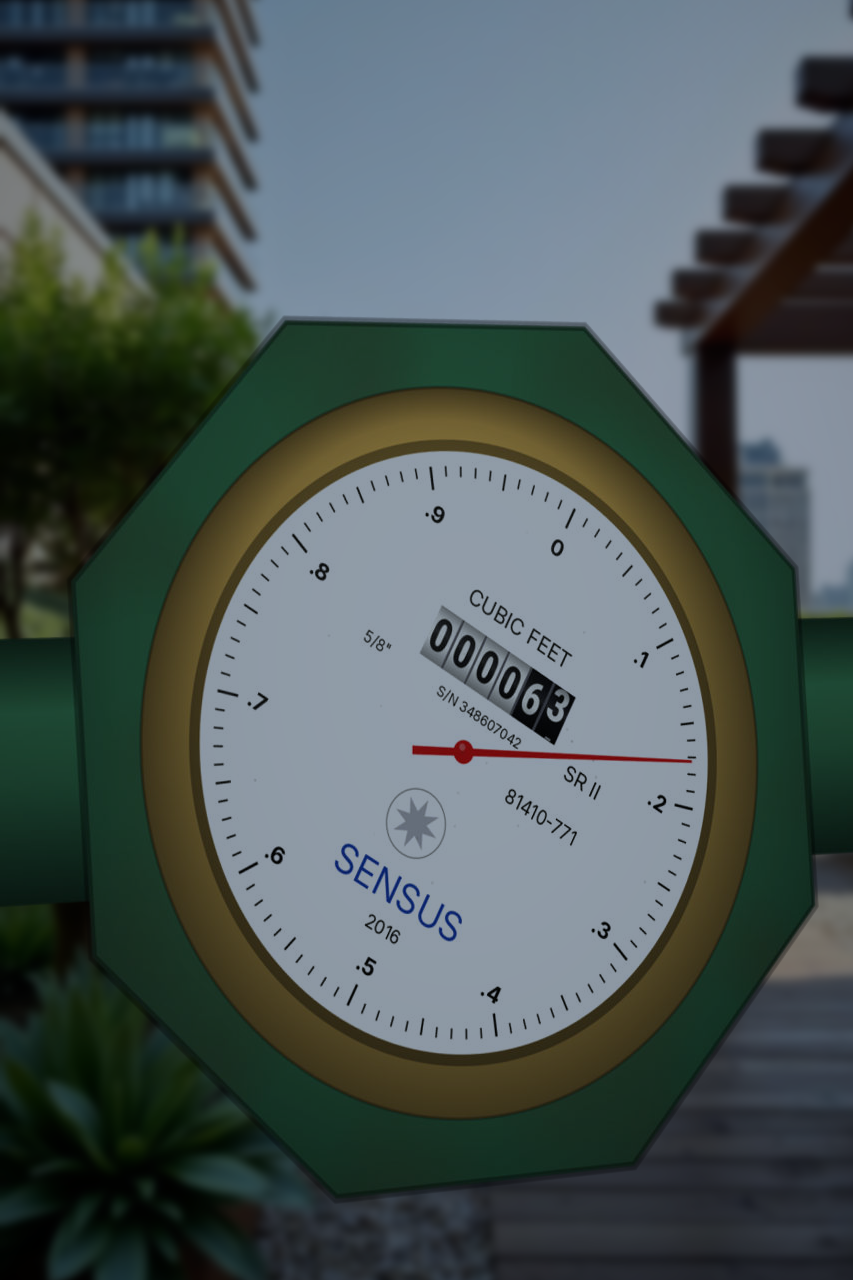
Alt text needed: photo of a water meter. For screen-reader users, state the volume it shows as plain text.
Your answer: 63.17 ft³
